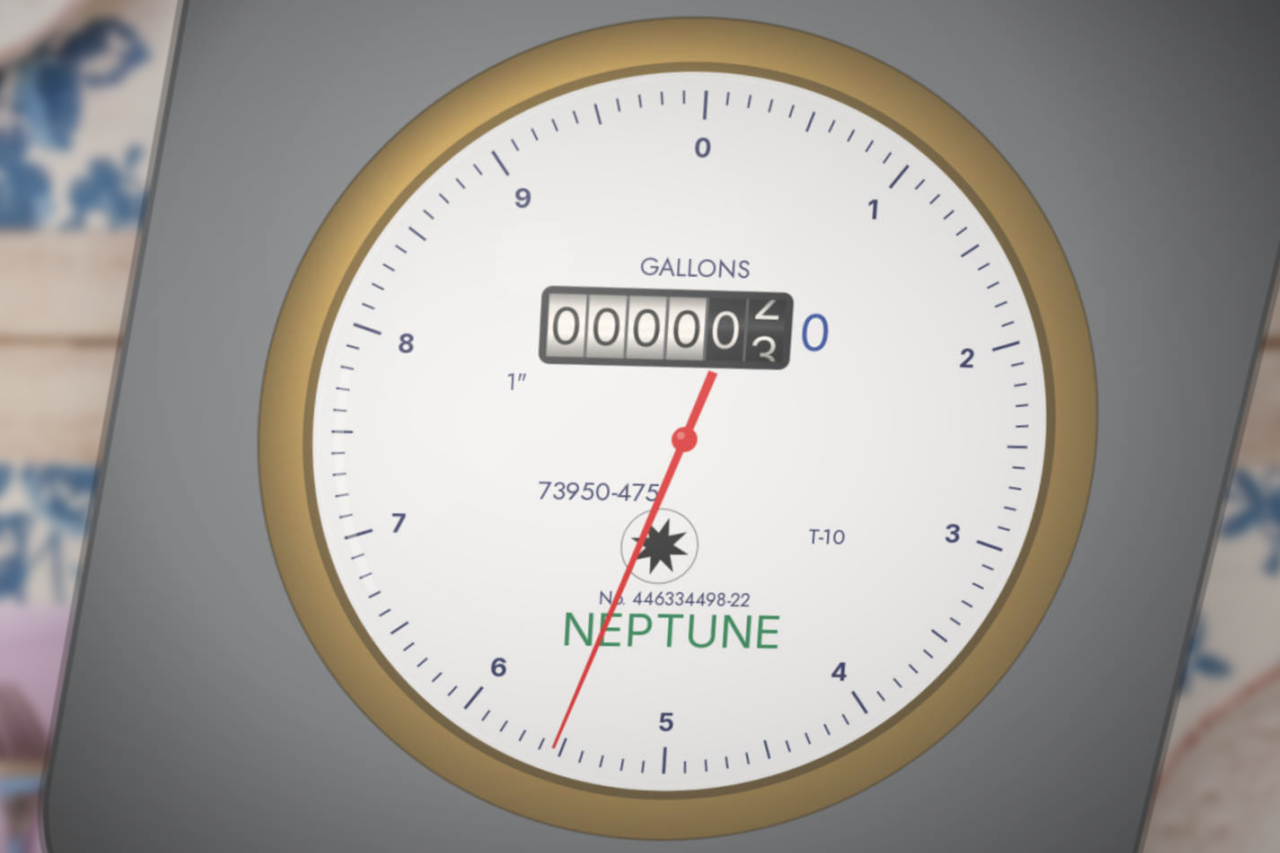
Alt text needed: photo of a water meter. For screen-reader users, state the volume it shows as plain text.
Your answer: 25.5 gal
